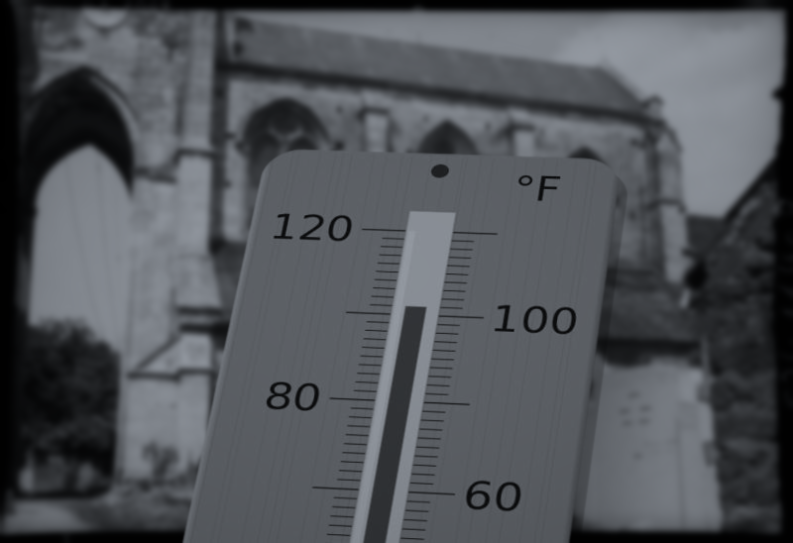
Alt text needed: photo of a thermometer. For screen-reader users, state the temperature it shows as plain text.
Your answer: 102 °F
